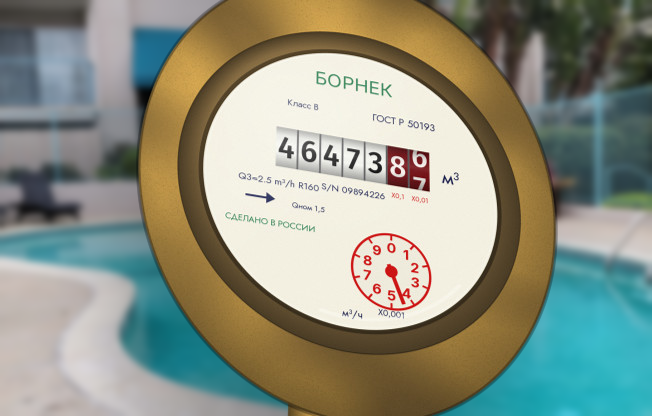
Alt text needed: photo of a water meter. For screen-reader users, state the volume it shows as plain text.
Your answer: 46473.864 m³
